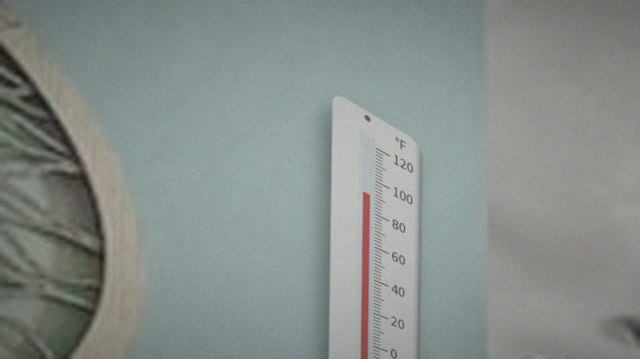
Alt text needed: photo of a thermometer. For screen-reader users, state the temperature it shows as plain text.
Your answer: 90 °F
